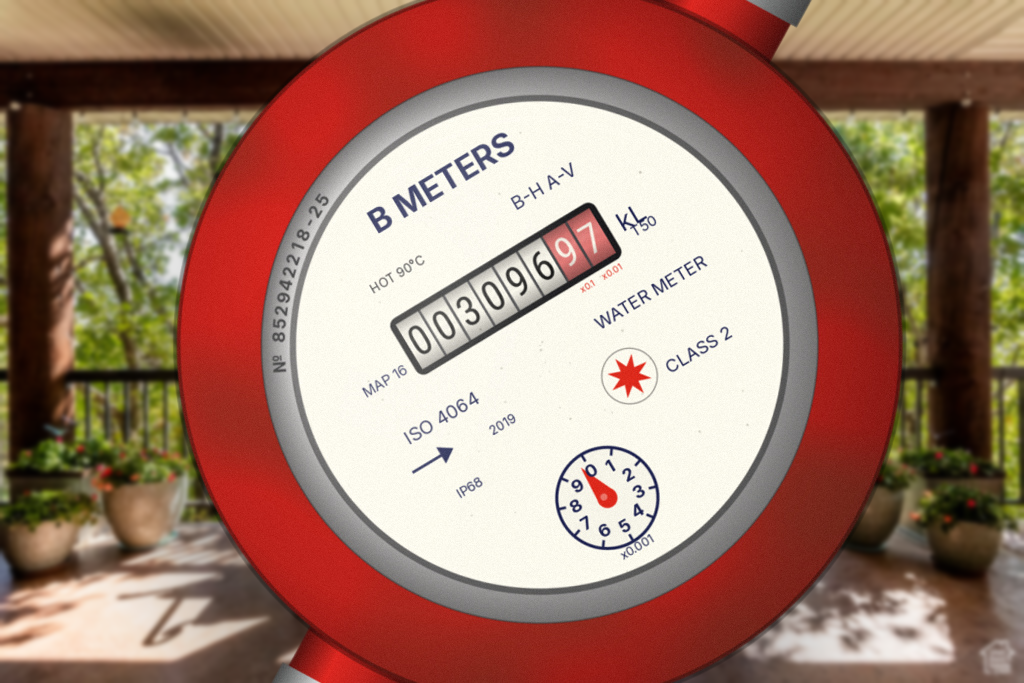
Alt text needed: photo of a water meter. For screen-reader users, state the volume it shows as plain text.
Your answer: 3096.969 kL
